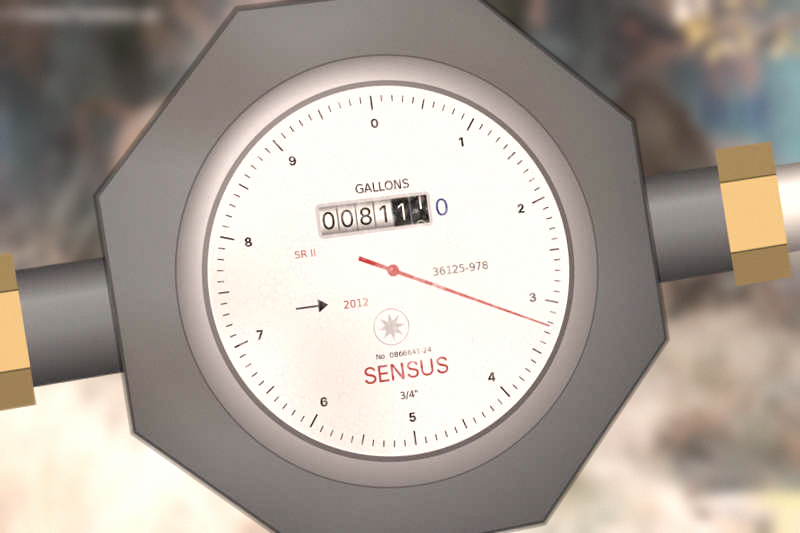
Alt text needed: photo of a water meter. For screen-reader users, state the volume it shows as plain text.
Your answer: 81113.2 gal
